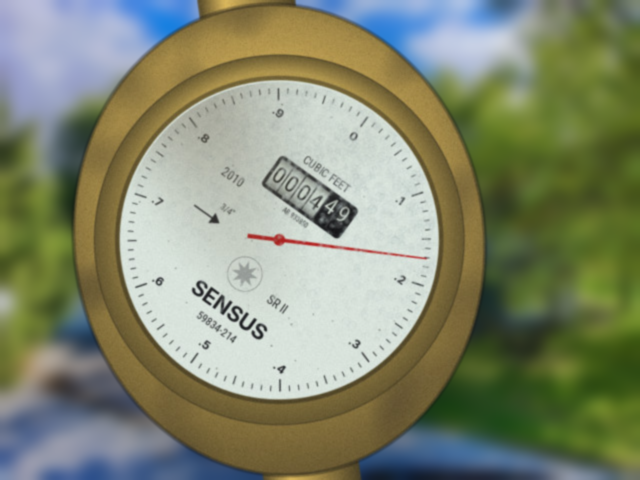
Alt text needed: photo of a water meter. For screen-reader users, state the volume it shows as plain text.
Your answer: 449.17 ft³
